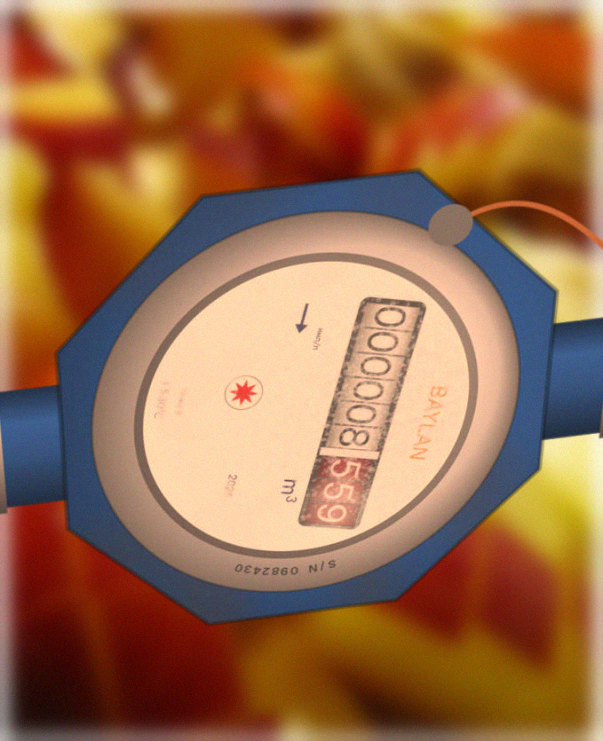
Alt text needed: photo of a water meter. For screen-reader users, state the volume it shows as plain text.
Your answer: 8.559 m³
